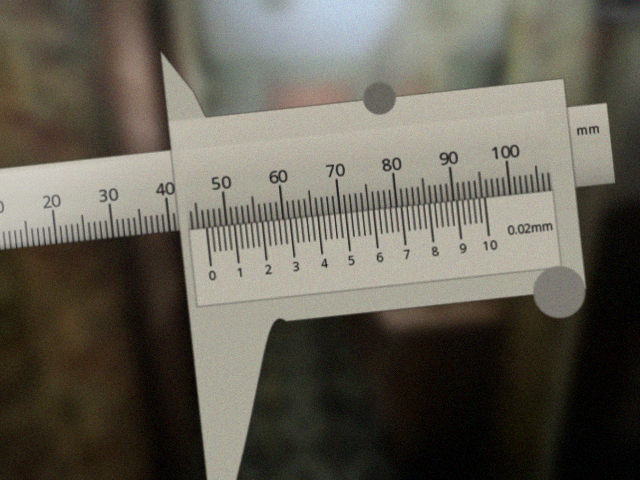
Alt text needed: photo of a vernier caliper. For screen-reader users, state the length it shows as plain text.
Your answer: 46.5 mm
